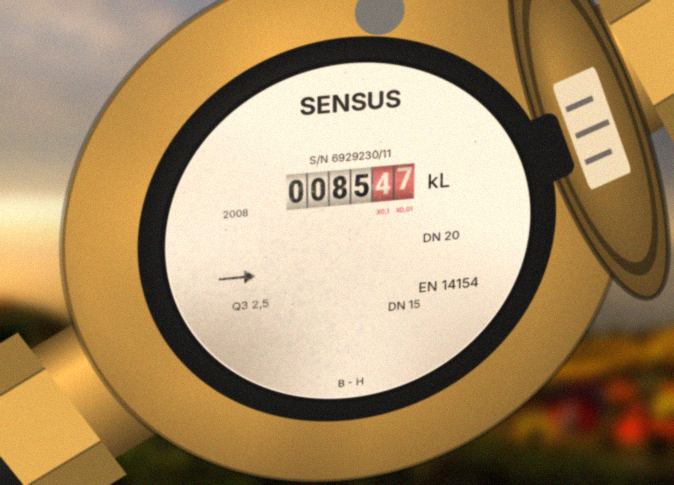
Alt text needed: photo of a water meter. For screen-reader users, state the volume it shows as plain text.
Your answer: 85.47 kL
